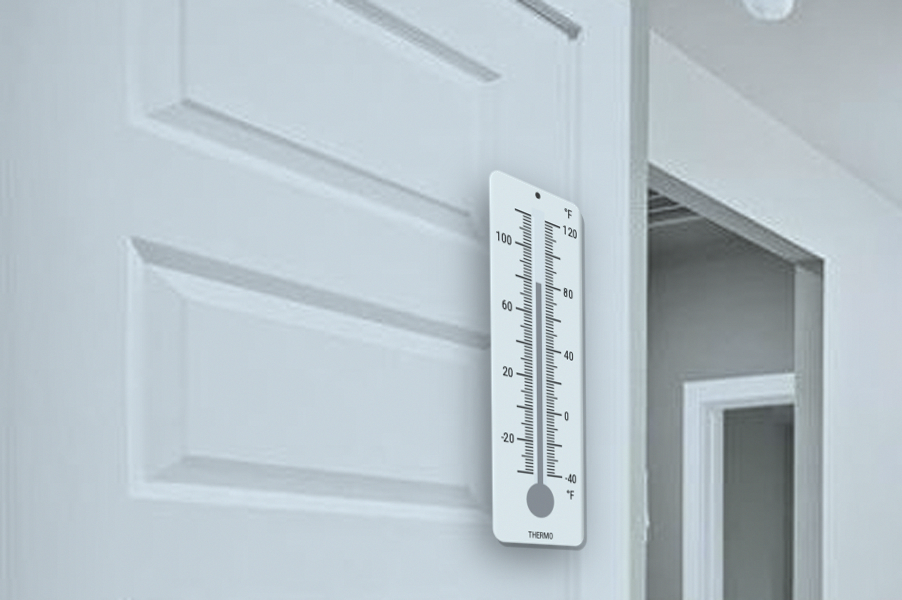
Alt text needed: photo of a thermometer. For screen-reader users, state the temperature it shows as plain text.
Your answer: 80 °F
